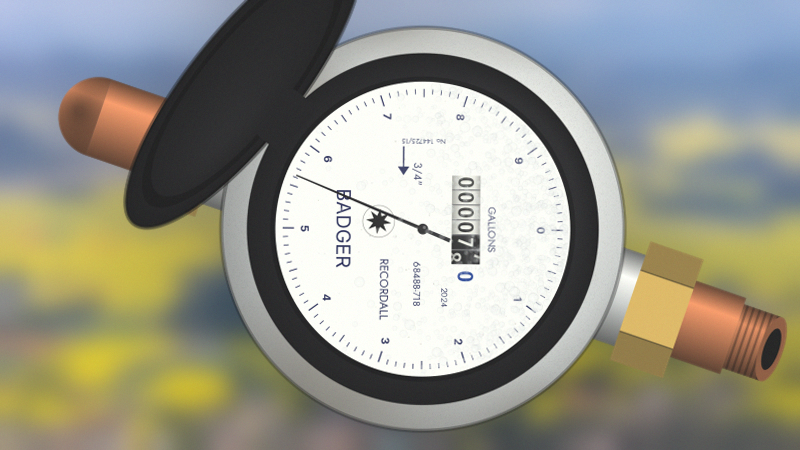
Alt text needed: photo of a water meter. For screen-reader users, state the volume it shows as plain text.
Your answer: 775.6 gal
